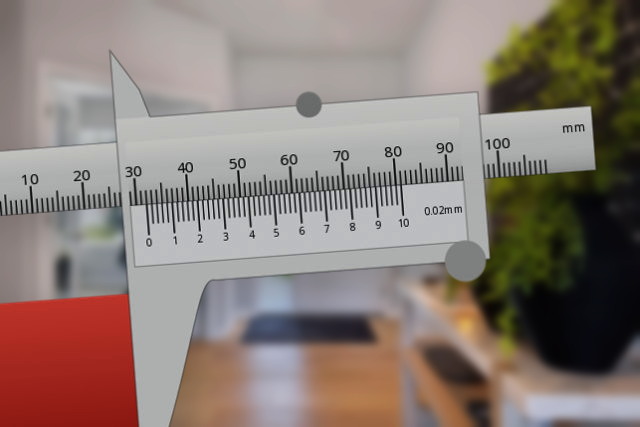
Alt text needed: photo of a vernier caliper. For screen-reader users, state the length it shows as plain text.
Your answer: 32.0 mm
